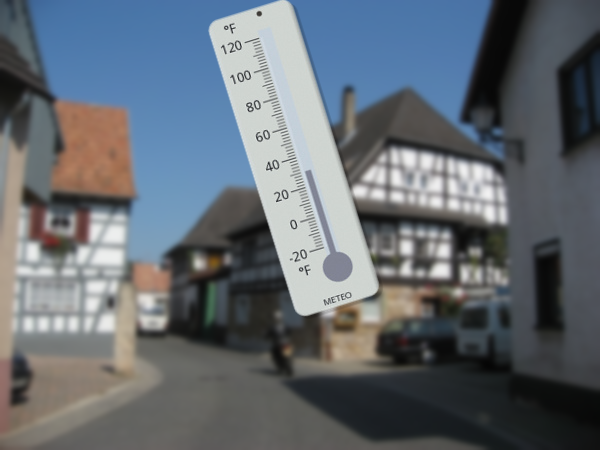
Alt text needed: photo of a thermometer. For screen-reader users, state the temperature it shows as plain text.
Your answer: 30 °F
